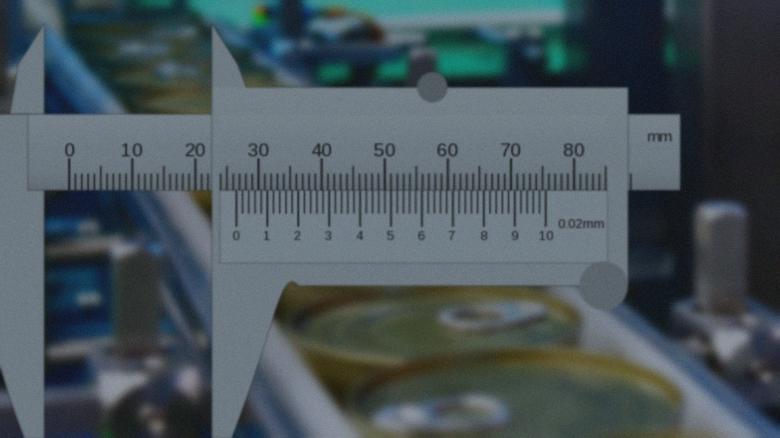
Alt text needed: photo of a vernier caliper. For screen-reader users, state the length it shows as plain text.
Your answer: 26.5 mm
